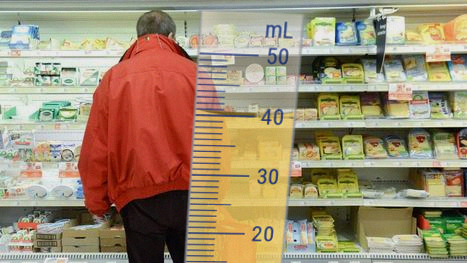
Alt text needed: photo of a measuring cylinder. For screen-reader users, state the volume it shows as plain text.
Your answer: 40 mL
